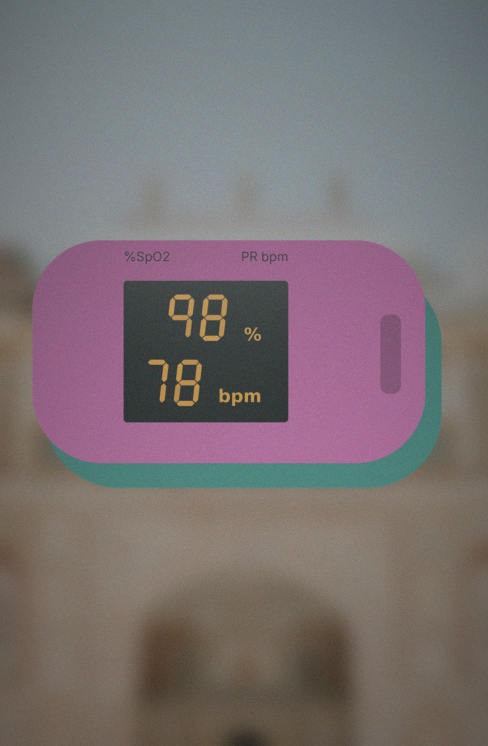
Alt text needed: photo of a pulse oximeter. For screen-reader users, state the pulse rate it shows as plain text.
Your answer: 78 bpm
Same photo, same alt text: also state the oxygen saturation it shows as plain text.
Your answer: 98 %
